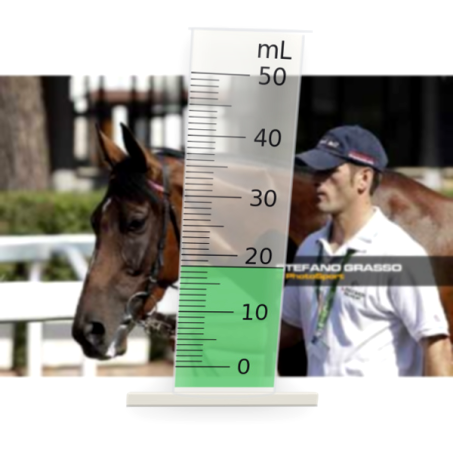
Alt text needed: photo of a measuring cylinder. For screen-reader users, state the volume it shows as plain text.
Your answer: 18 mL
